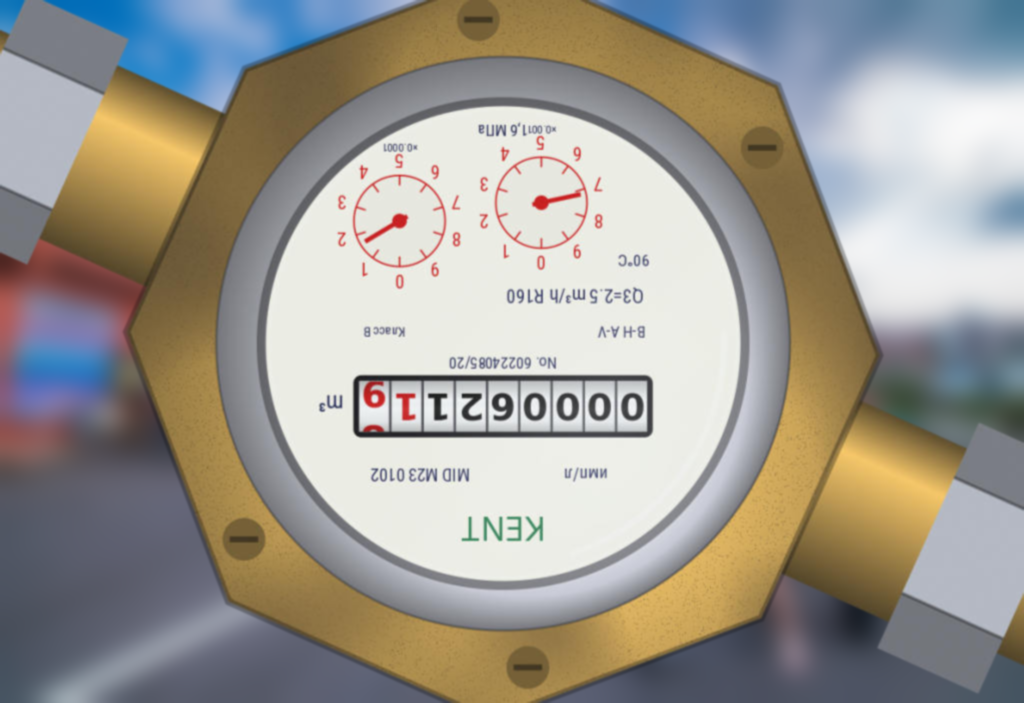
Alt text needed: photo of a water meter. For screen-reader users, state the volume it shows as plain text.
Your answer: 621.1871 m³
